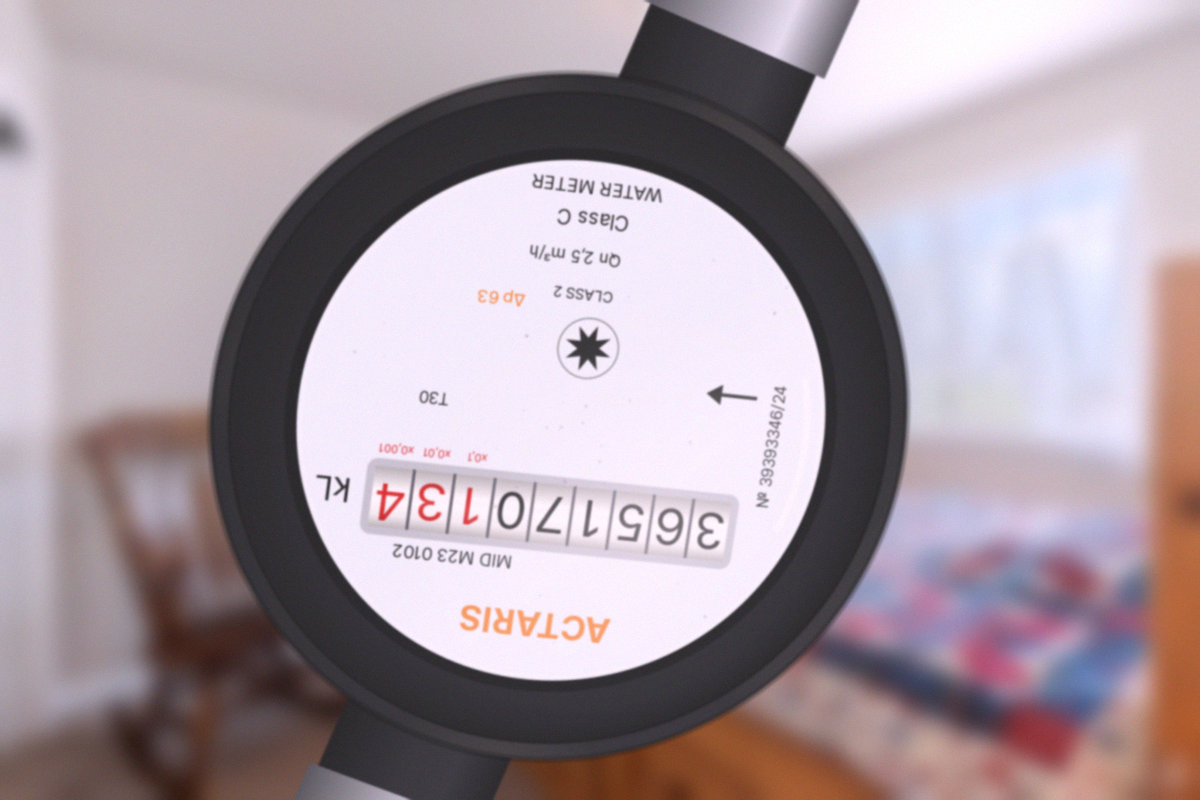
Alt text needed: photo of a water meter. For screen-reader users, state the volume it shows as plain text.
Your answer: 365170.134 kL
